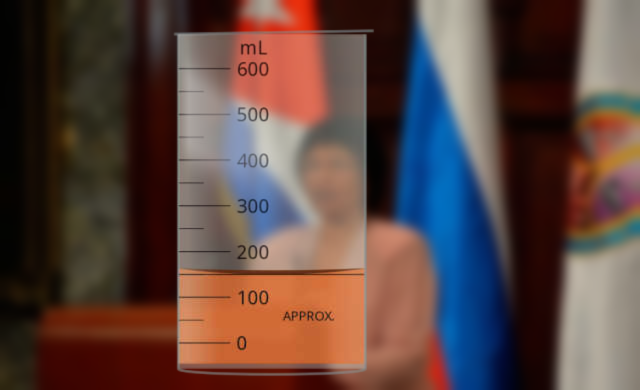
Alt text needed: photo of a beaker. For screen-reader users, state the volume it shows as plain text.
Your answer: 150 mL
